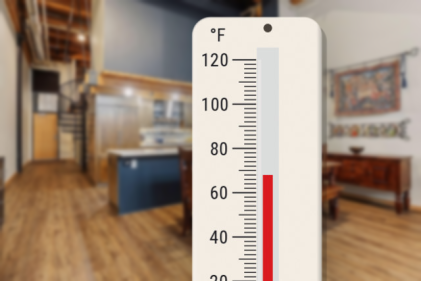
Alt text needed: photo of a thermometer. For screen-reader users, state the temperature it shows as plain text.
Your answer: 68 °F
